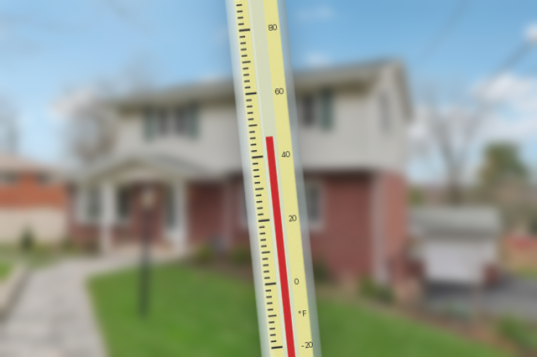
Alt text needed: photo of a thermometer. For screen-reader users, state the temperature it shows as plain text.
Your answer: 46 °F
